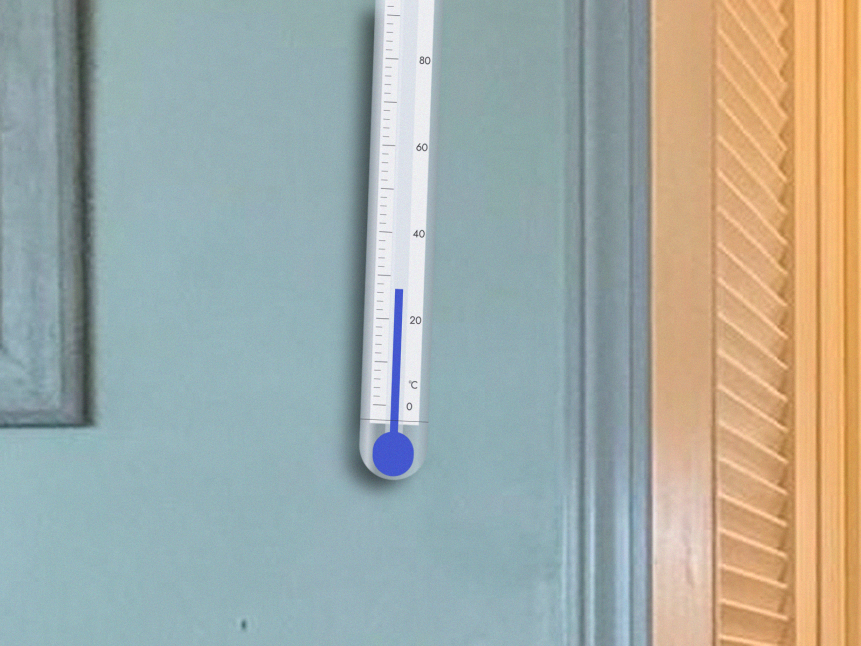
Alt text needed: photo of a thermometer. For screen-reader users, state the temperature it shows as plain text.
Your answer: 27 °C
